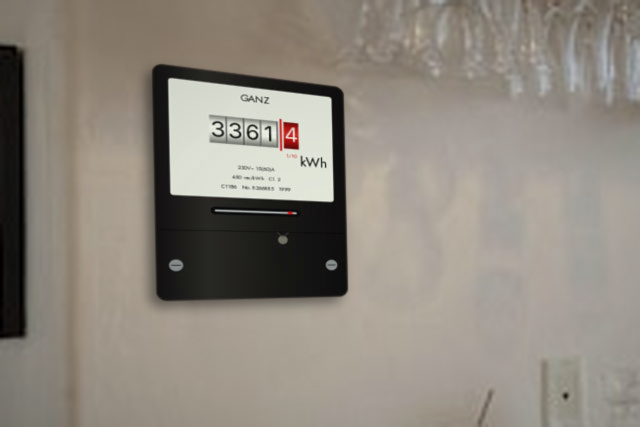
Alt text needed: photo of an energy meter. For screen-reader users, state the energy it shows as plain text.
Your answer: 3361.4 kWh
